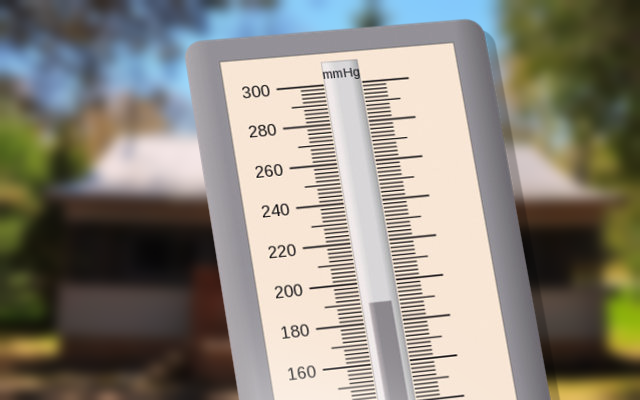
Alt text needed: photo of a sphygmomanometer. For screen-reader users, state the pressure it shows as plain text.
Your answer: 190 mmHg
